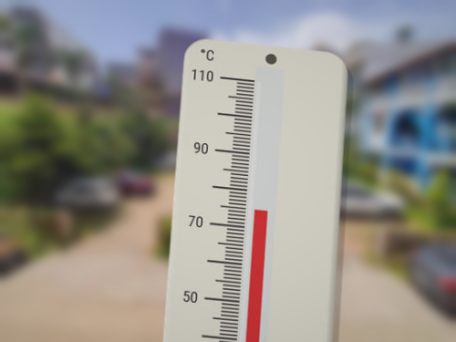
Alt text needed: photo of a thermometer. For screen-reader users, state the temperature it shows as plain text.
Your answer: 75 °C
